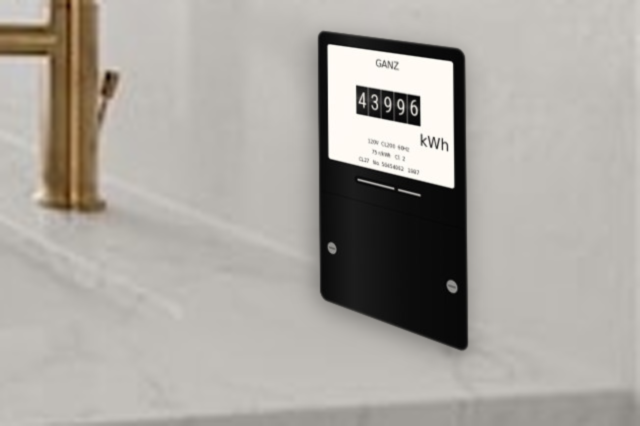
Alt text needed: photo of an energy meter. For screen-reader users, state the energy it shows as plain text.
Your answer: 43996 kWh
